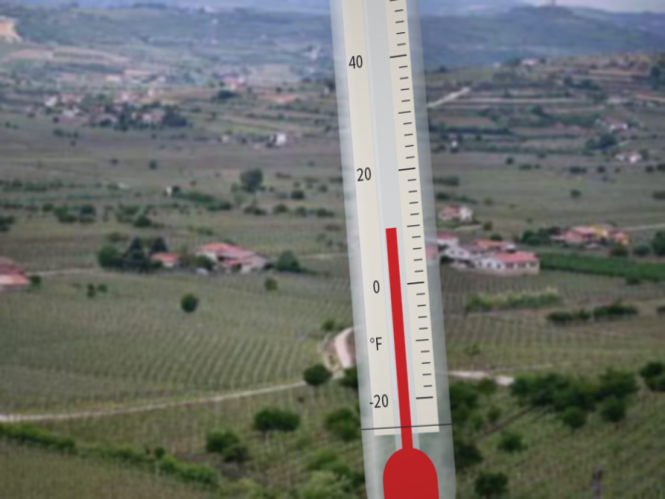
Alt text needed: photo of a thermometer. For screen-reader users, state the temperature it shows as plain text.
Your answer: 10 °F
